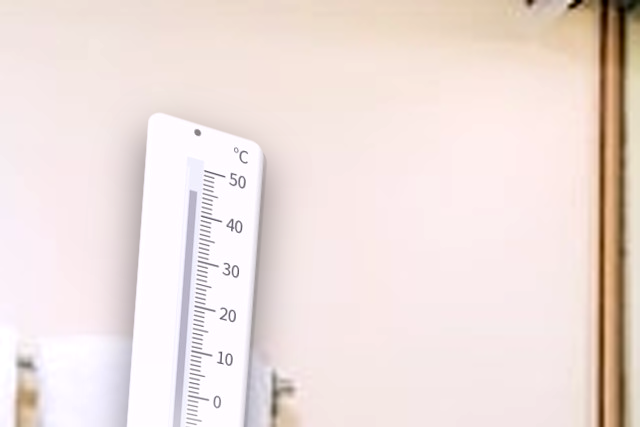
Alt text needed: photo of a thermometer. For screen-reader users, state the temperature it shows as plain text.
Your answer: 45 °C
